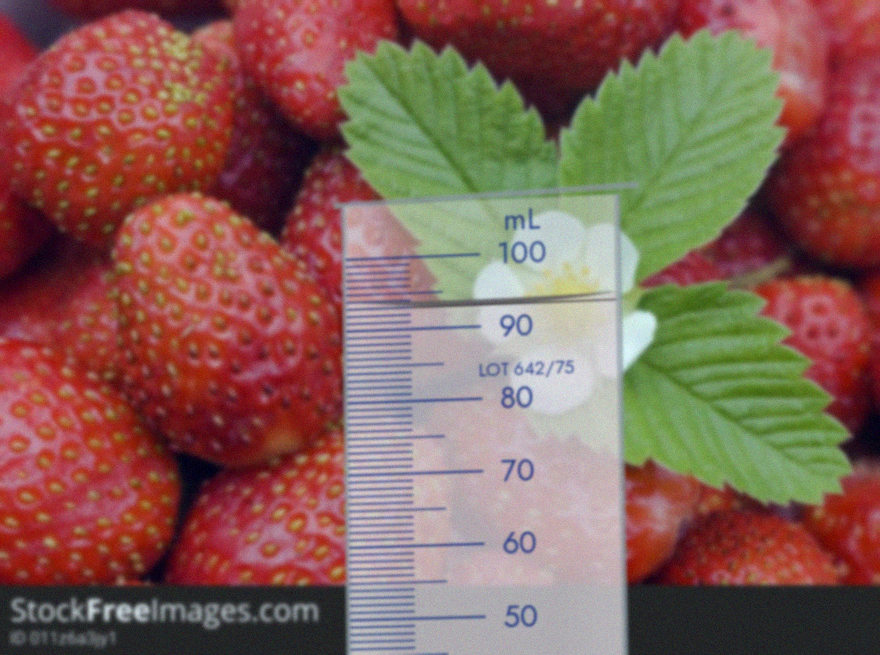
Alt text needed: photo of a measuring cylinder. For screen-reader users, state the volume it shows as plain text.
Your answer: 93 mL
